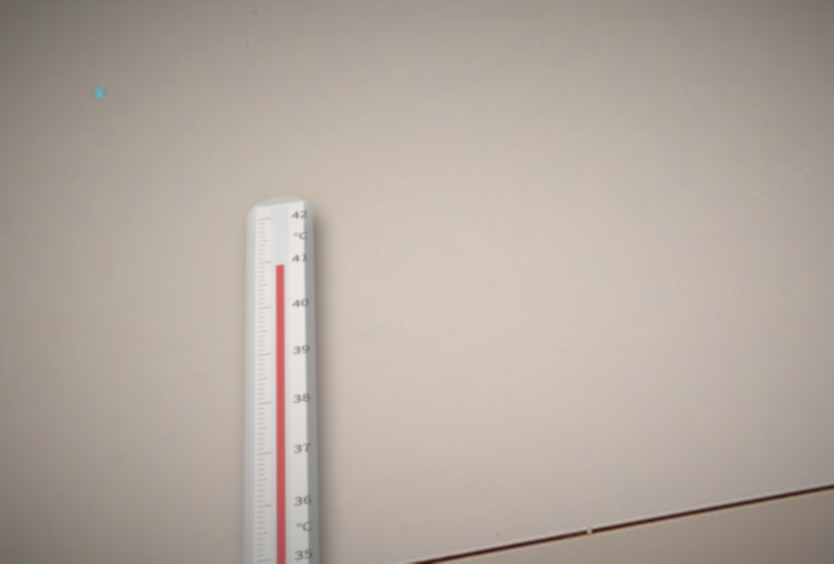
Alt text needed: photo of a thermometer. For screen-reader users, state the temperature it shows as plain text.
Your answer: 40.9 °C
